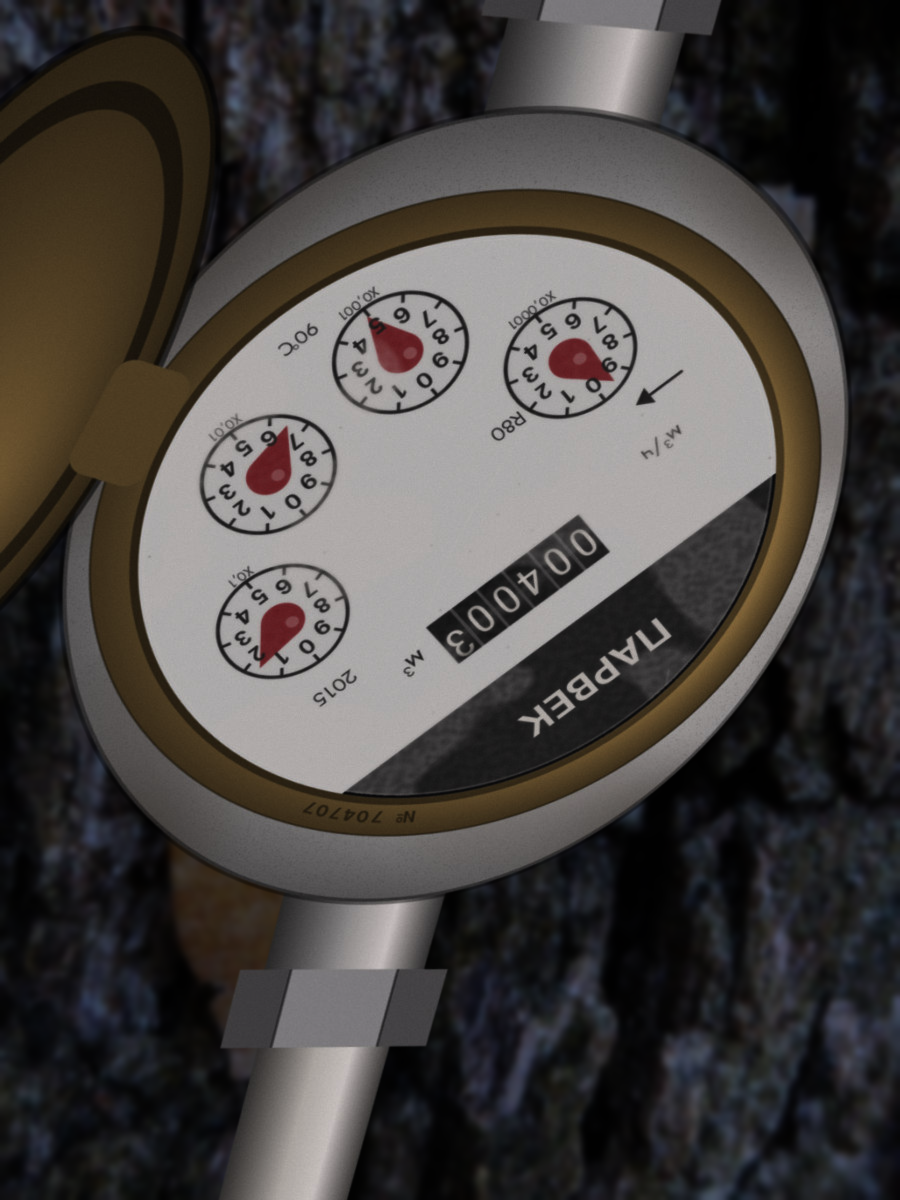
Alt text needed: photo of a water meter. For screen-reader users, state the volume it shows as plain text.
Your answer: 4003.1649 m³
